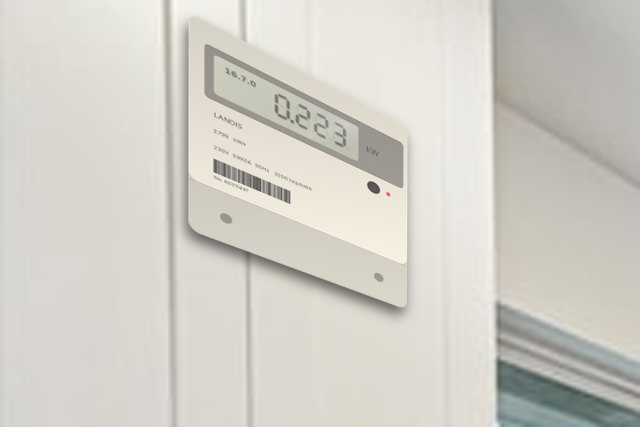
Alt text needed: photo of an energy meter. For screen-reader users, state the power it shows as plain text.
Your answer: 0.223 kW
